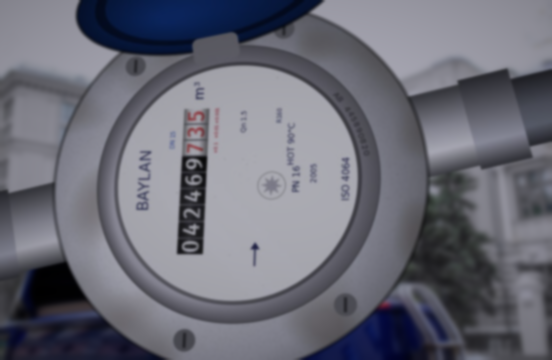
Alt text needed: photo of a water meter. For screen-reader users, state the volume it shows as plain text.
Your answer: 42469.735 m³
